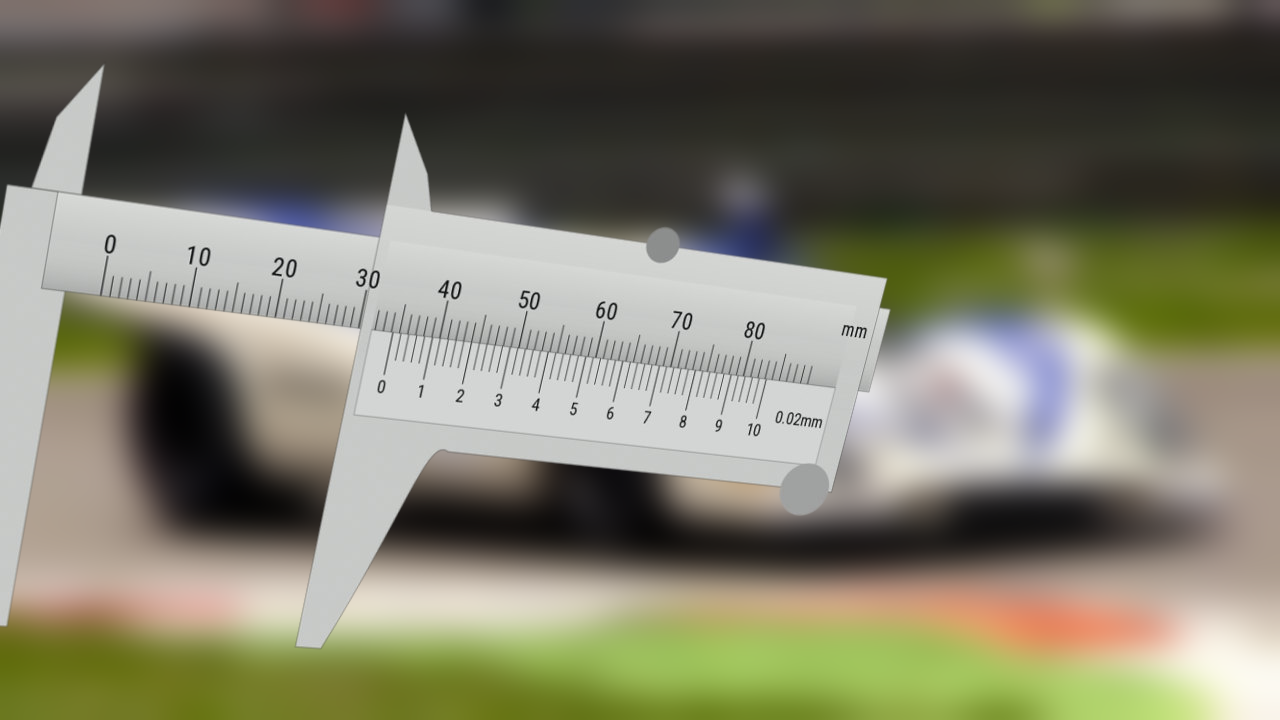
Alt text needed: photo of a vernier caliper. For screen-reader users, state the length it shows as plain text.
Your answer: 34.2 mm
